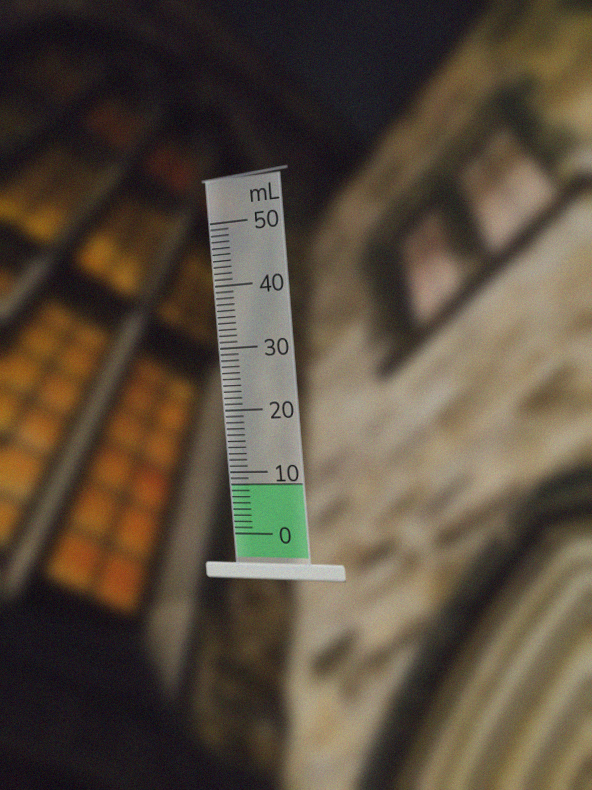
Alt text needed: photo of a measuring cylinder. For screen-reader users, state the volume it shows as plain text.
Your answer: 8 mL
